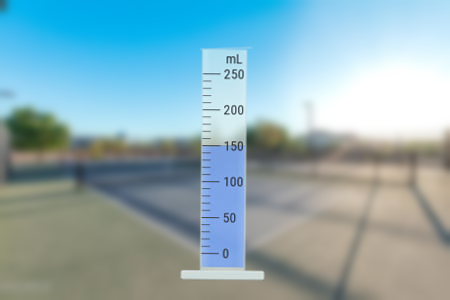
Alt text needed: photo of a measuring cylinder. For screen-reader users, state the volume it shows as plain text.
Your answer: 150 mL
